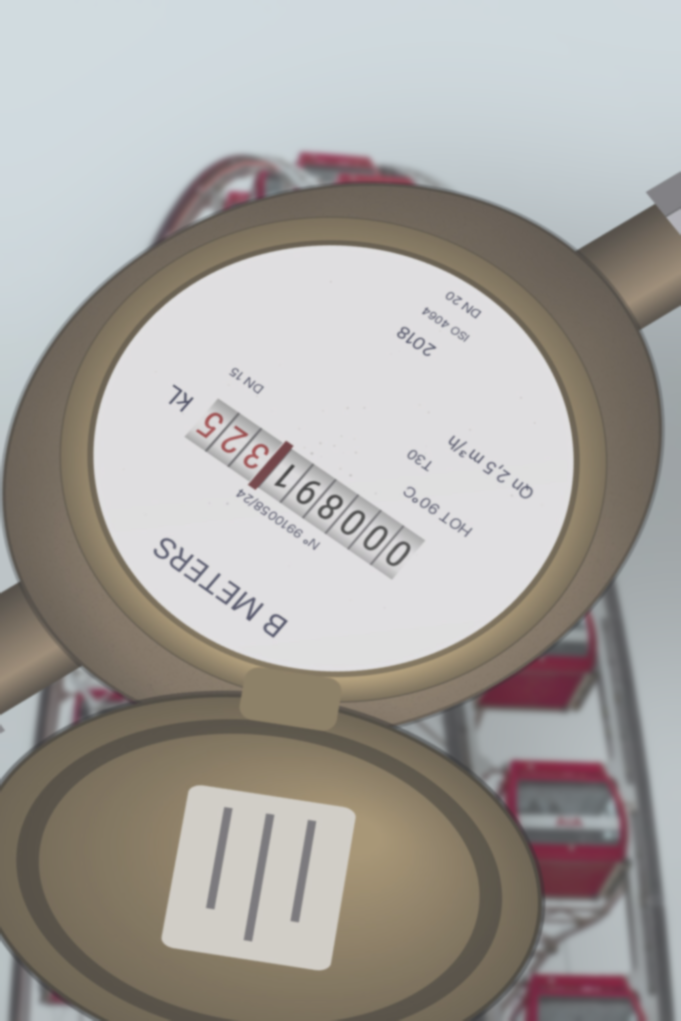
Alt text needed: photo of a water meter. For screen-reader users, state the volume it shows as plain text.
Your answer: 891.325 kL
